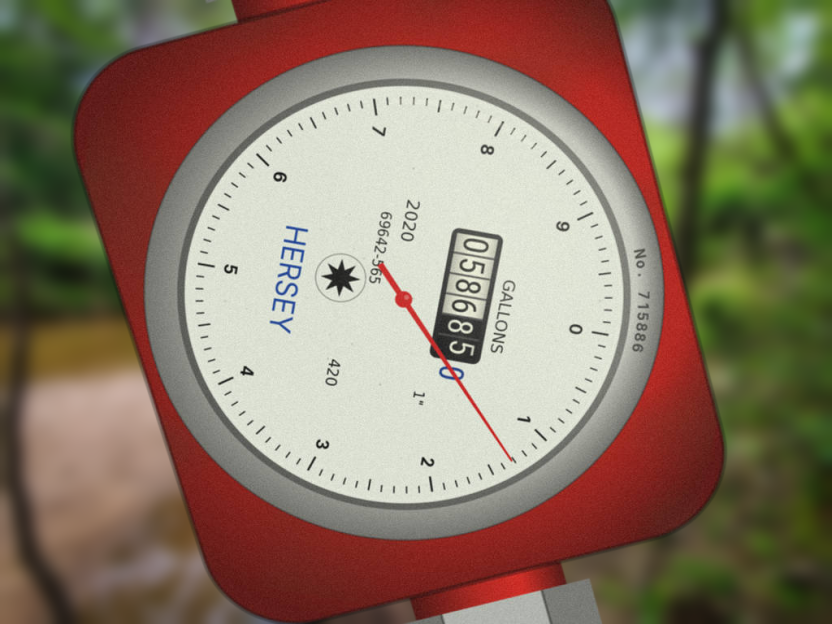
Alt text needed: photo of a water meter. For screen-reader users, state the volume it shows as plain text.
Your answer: 586851.3 gal
